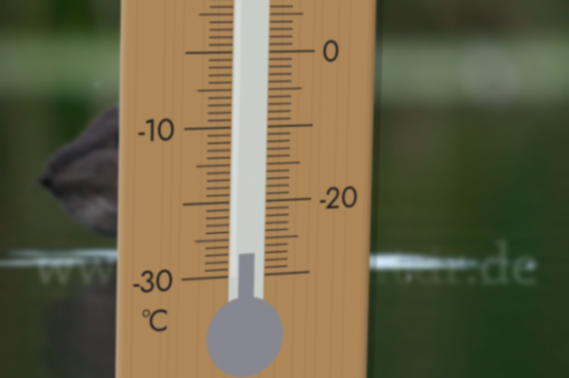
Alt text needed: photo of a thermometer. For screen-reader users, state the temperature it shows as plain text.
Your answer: -27 °C
